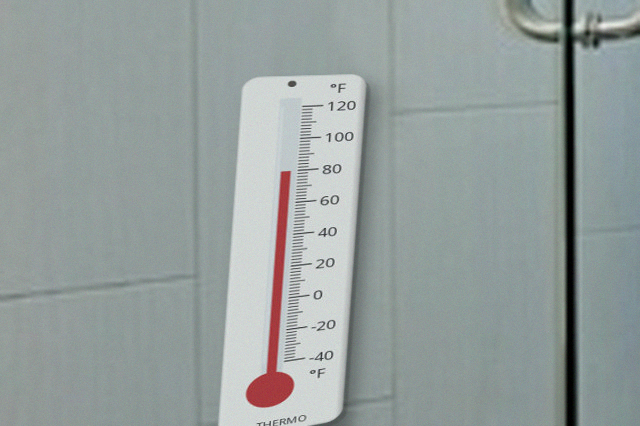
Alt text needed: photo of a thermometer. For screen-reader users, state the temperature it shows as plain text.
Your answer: 80 °F
